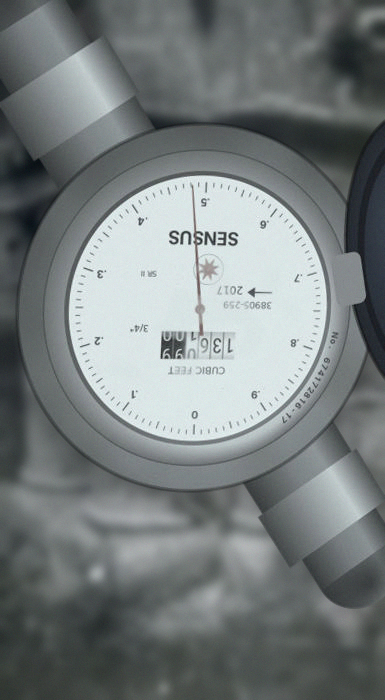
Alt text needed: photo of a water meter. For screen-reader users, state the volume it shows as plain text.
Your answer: 136099.48 ft³
